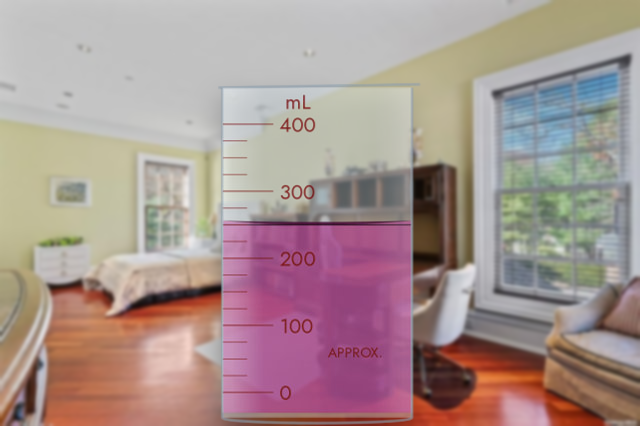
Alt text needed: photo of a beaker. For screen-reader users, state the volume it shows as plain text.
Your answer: 250 mL
